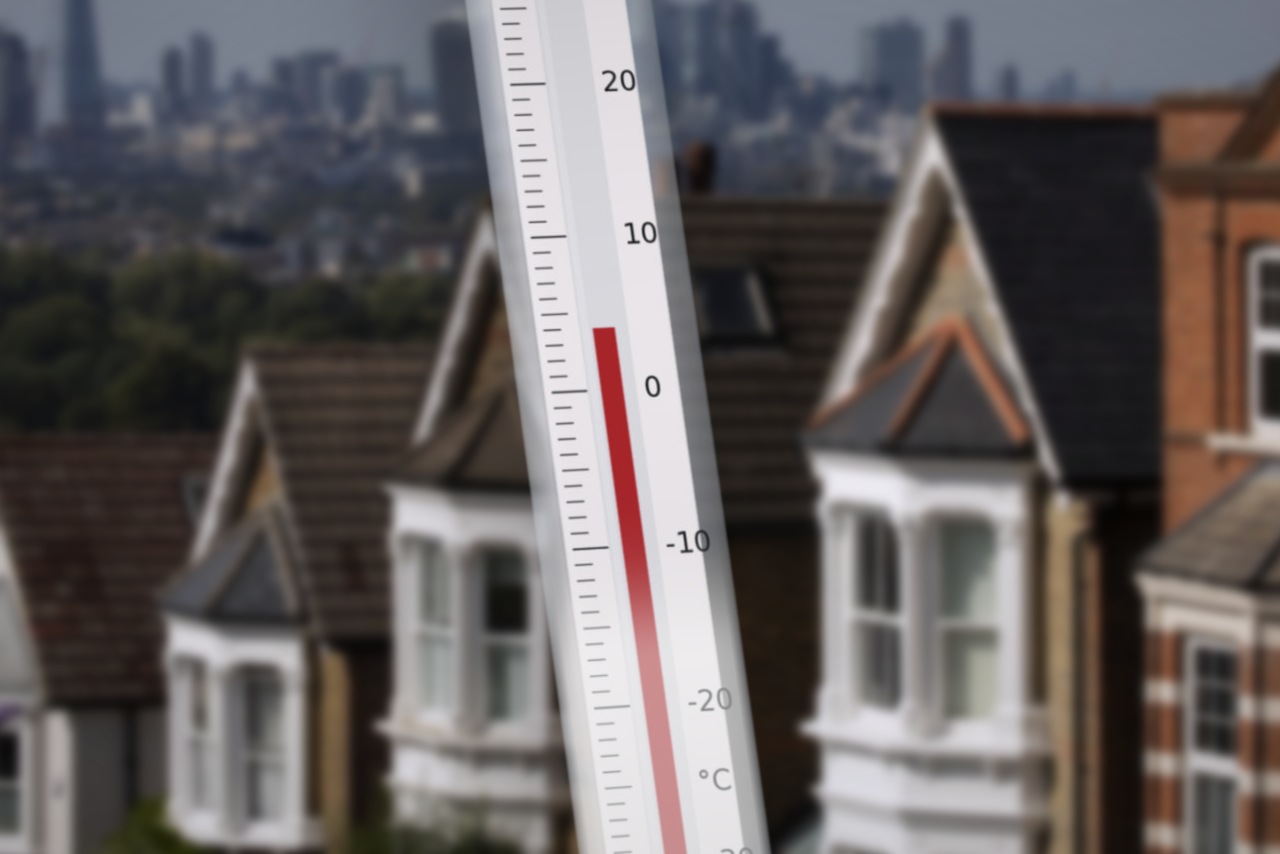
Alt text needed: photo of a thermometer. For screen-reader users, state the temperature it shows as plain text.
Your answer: 4 °C
